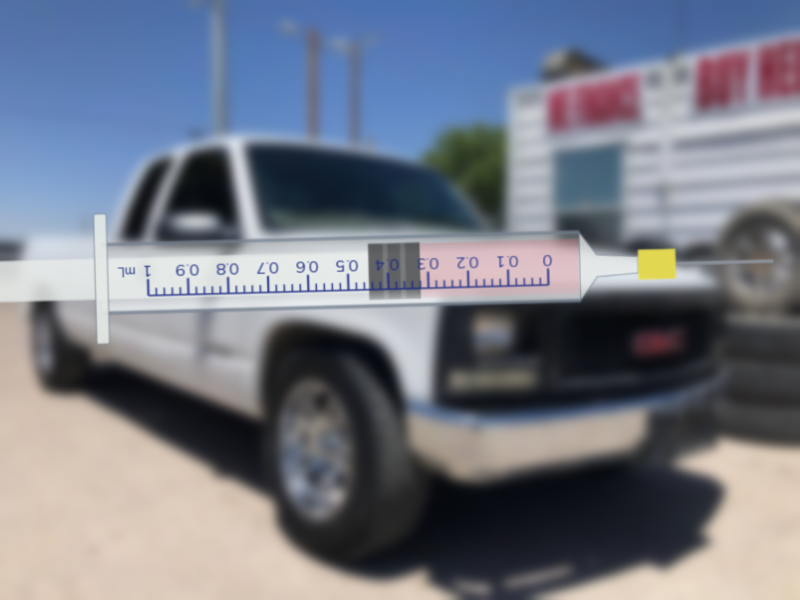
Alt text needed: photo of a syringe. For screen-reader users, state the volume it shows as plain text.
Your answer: 0.32 mL
